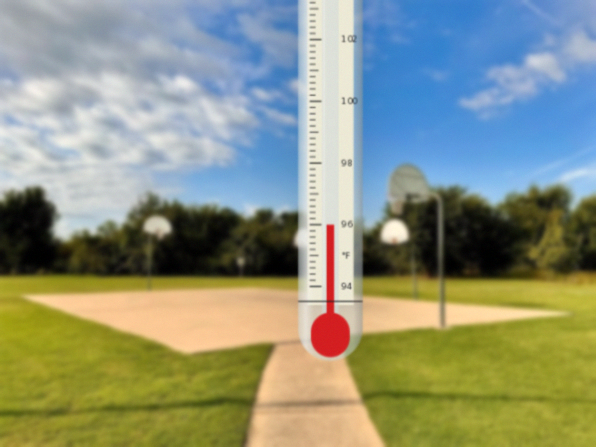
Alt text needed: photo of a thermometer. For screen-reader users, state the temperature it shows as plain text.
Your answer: 96 °F
